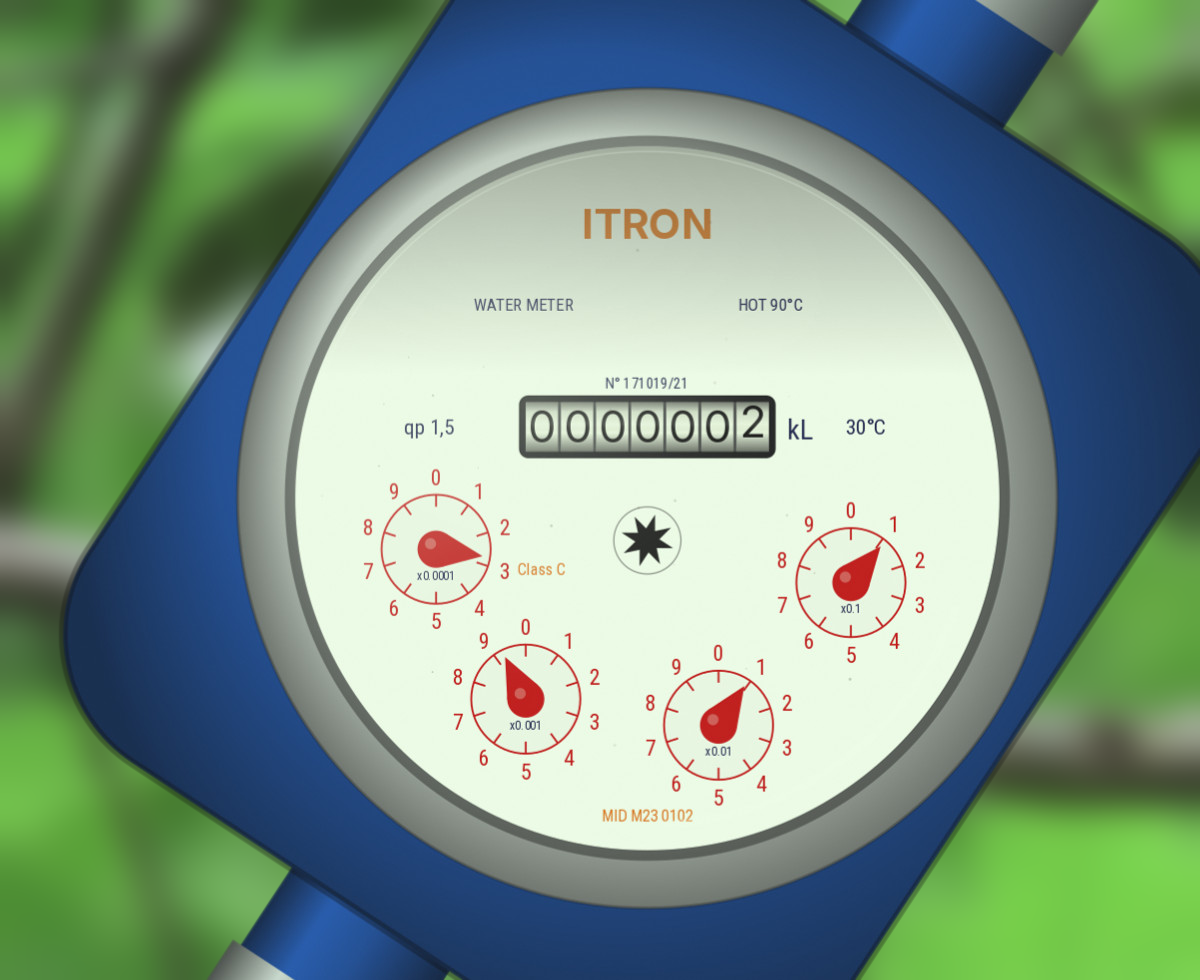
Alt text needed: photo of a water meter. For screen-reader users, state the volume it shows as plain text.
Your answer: 2.1092 kL
